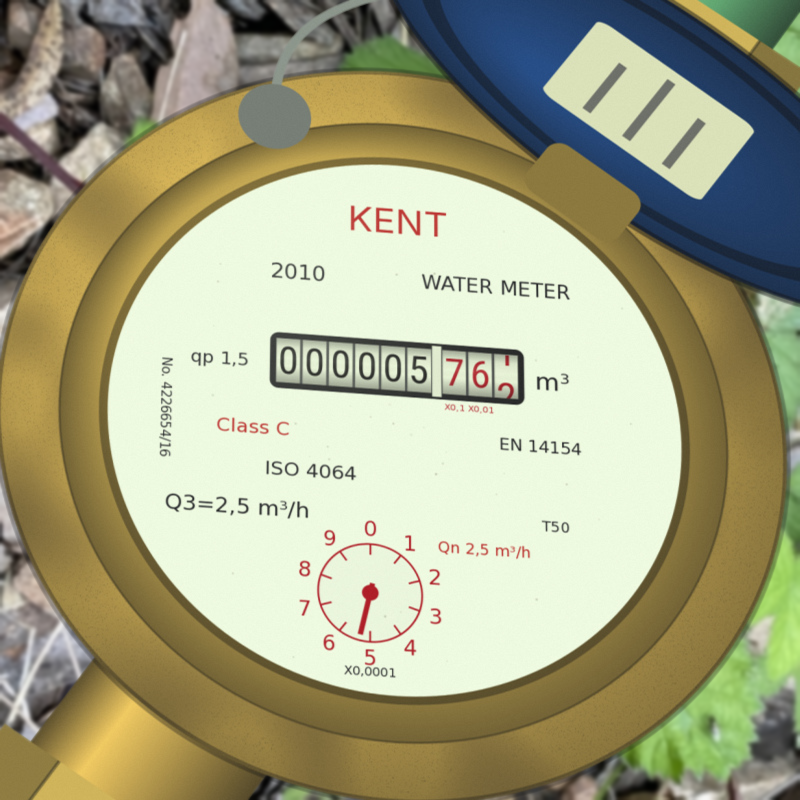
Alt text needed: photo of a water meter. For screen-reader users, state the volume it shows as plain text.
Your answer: 5.7615 m³
